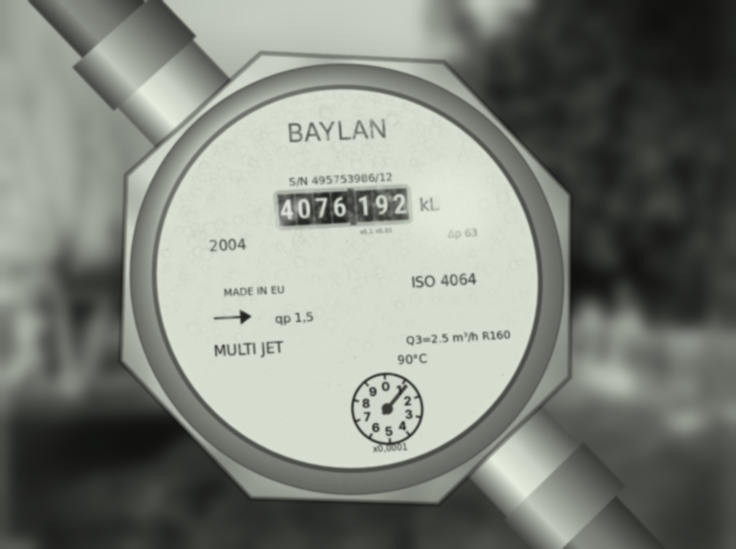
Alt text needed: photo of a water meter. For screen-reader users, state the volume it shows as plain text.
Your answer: 4076.1921 kL
